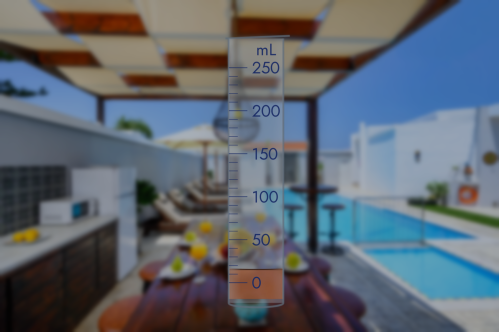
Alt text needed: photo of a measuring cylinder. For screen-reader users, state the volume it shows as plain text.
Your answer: 15 mL
